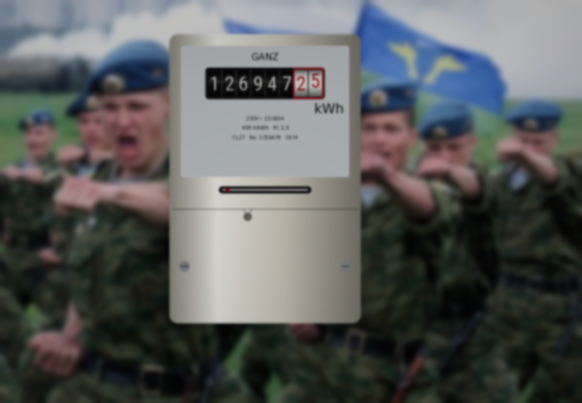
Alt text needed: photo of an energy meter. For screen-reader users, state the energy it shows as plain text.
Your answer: 126947.25 kWh
